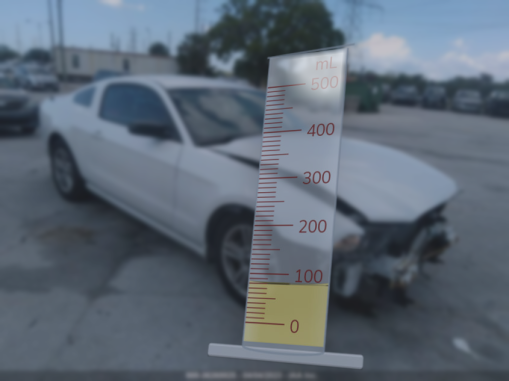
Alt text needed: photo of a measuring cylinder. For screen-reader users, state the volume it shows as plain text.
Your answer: 80 mL
